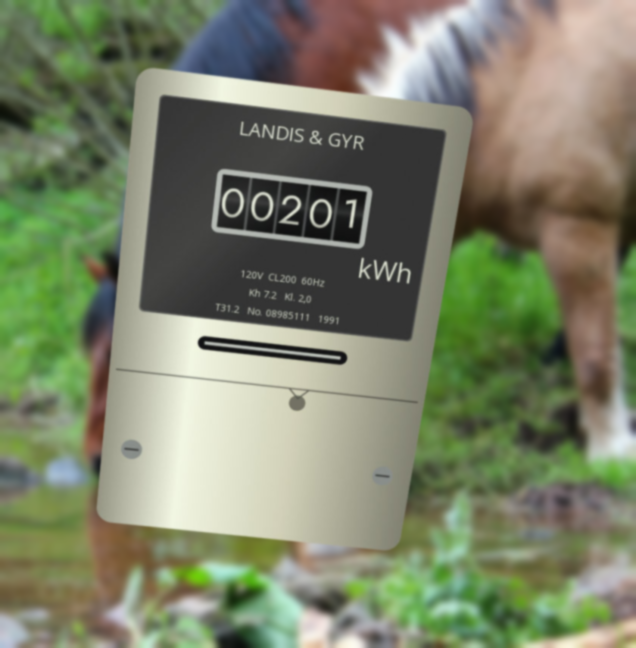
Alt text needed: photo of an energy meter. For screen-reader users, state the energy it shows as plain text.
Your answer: 201 kWh
